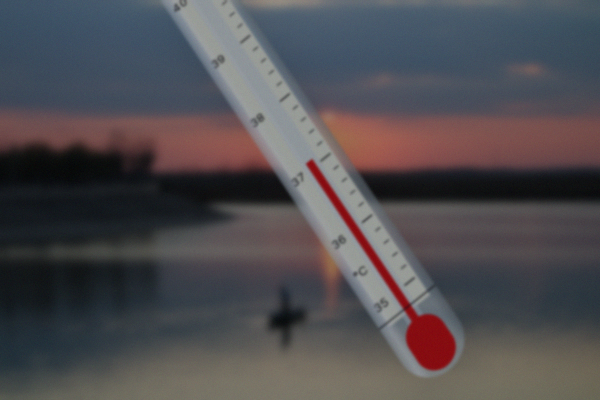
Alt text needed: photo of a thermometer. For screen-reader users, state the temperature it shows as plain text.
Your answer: 37.1 °C
